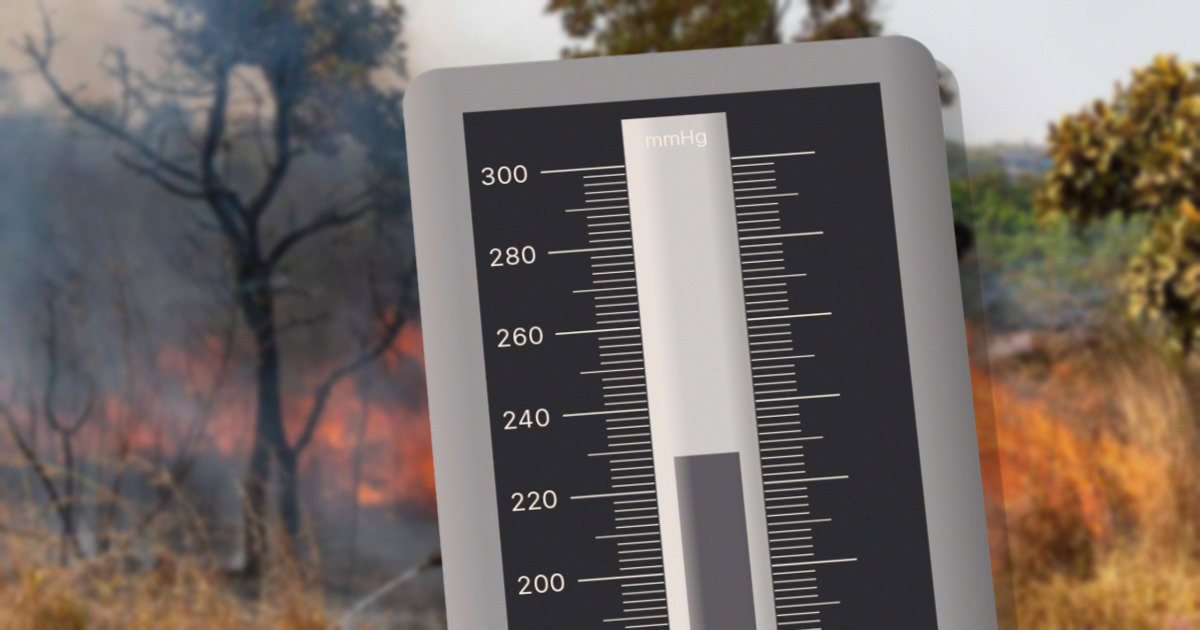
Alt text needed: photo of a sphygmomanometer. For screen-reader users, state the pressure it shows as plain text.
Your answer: 228 mmHg
